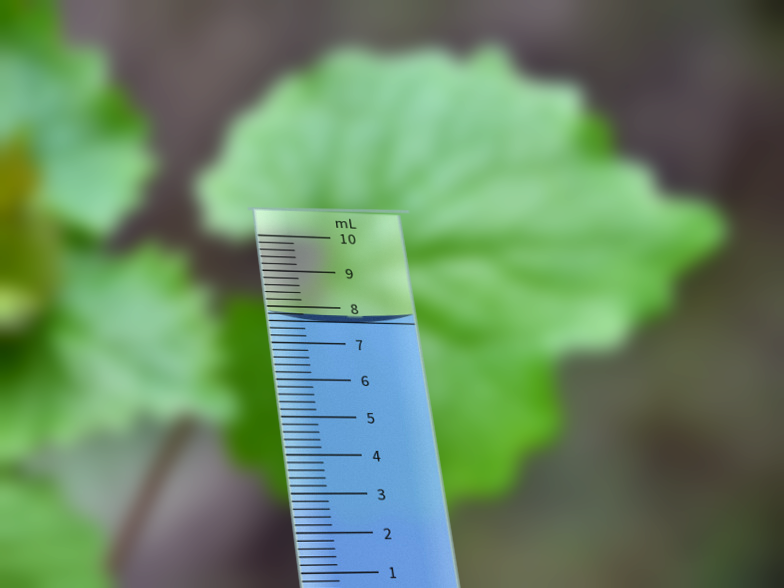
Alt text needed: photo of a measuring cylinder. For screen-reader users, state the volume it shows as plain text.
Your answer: 7.6 mL
